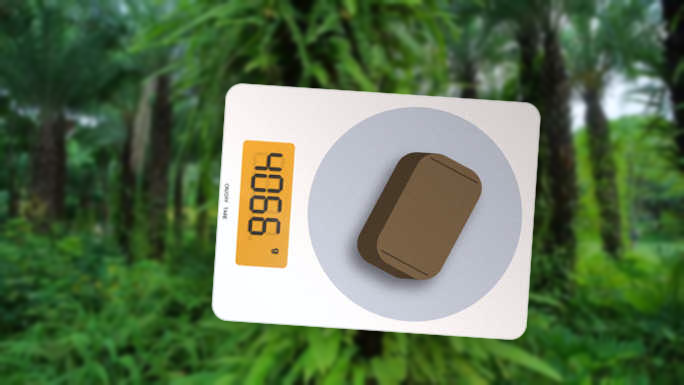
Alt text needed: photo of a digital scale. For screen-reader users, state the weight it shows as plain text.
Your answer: 4066 g
